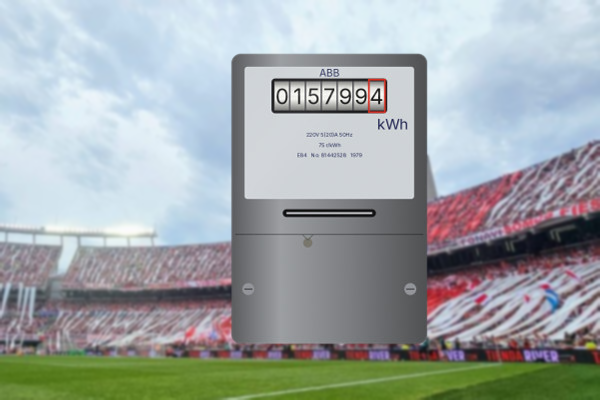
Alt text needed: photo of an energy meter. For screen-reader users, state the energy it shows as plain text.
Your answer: 15799.4 kWh
